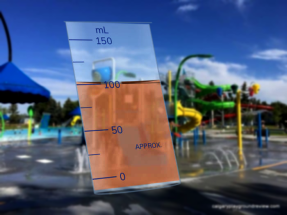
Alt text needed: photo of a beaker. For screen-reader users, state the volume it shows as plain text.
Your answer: 100 mL
